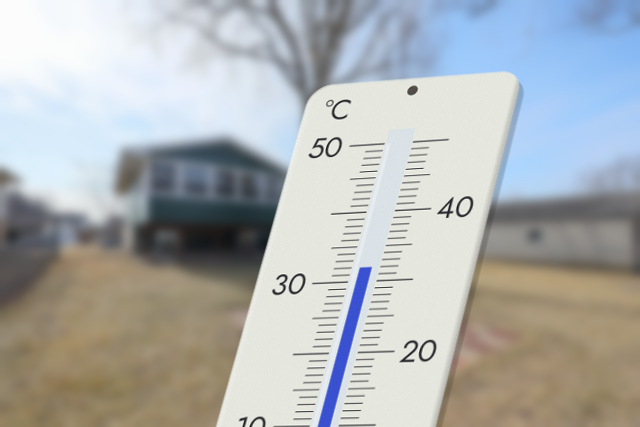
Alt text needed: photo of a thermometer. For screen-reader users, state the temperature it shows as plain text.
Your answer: 32 °C
